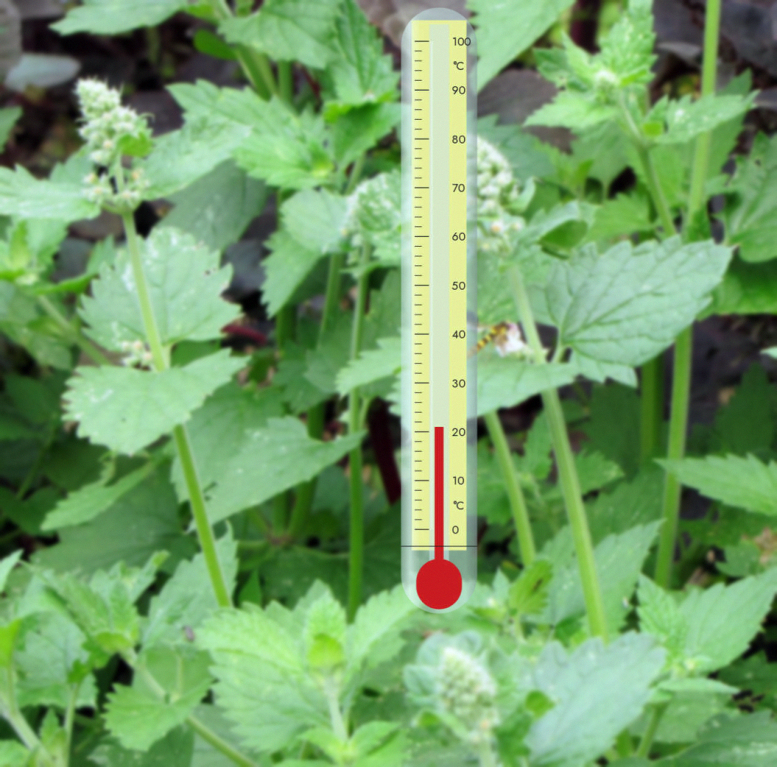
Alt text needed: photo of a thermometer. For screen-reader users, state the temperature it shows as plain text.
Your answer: 21 °C
